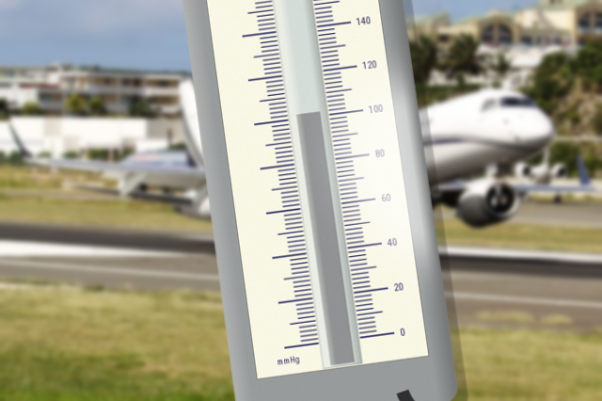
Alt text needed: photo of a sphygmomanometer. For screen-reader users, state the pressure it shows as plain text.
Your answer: 102 mmHg
